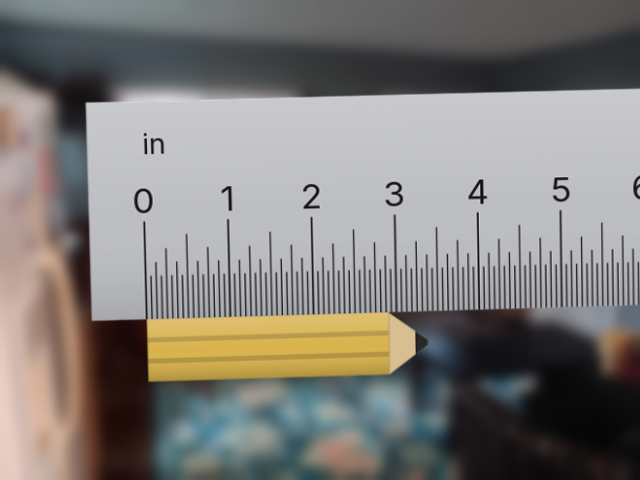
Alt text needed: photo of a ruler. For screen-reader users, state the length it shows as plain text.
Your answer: 3.375 in
